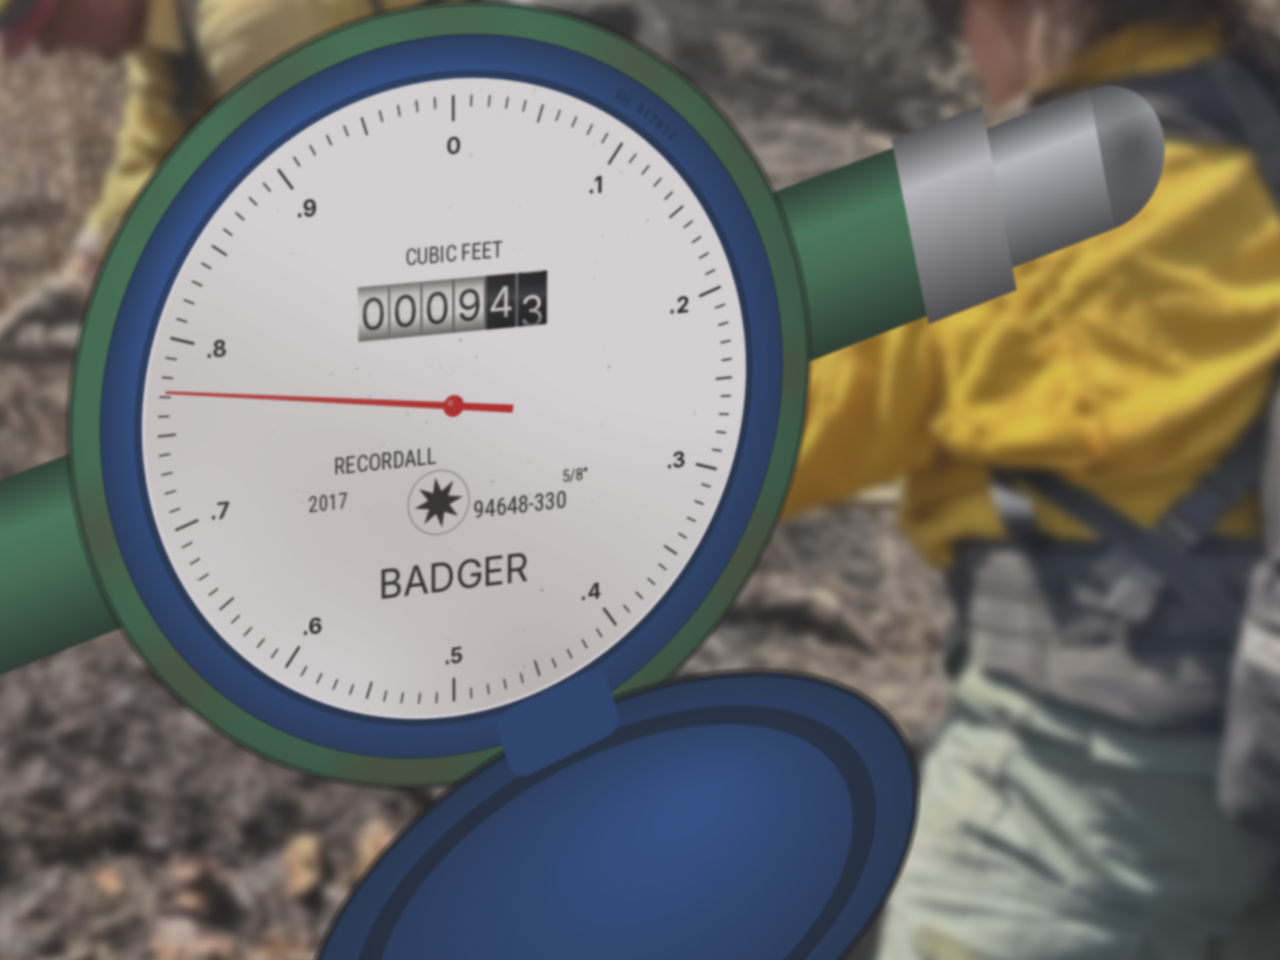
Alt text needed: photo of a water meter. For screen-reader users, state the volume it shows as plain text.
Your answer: 942.77 ft³
